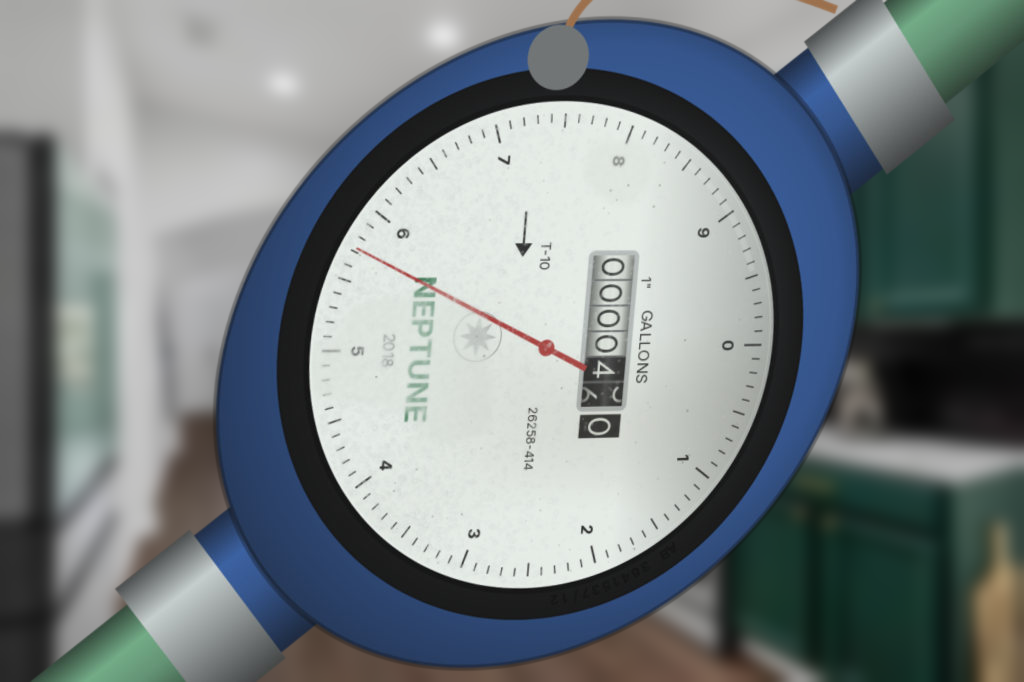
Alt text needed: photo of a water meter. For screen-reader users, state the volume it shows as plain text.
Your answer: 455.7 gal
